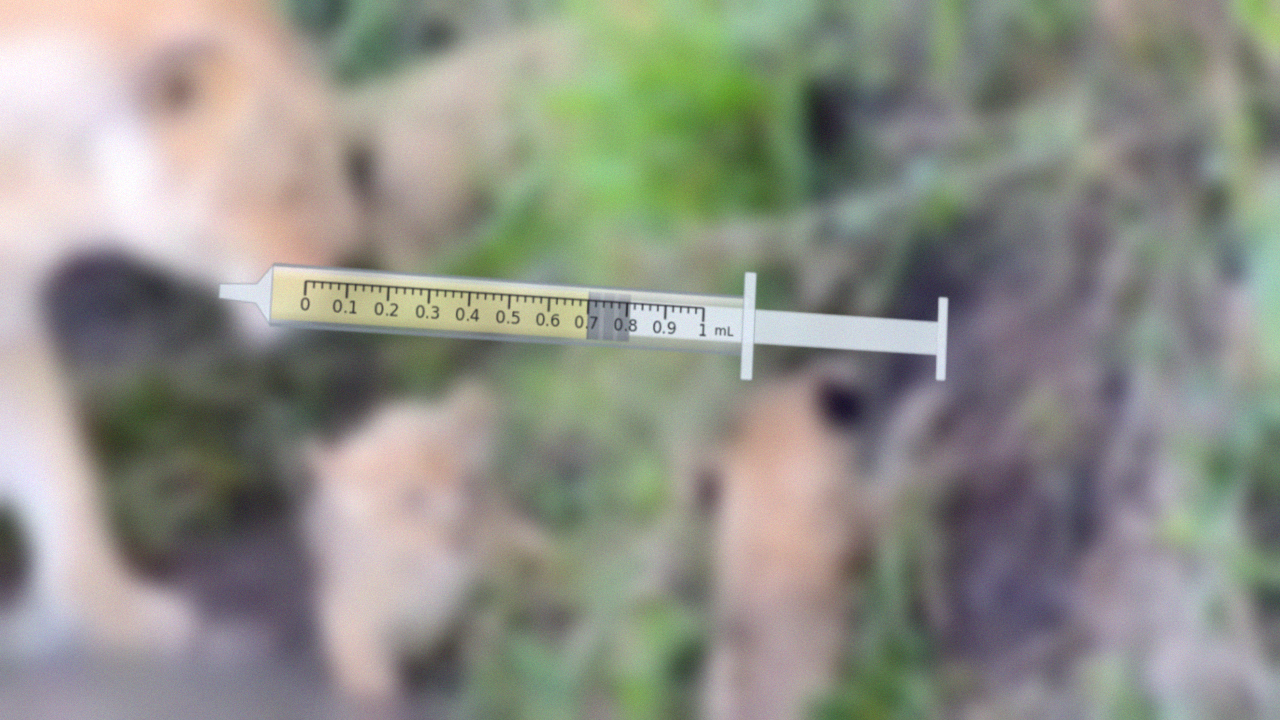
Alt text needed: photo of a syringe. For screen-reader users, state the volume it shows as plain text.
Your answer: 0.7 mL
